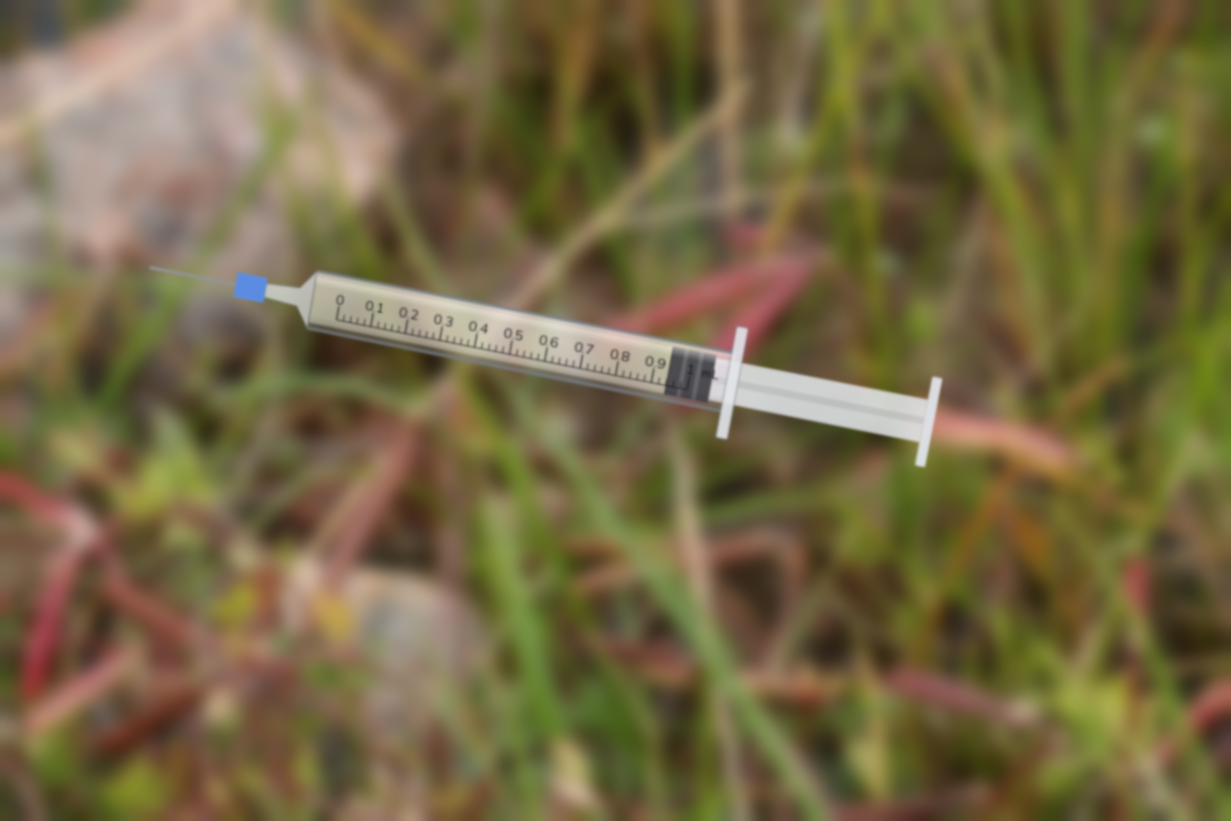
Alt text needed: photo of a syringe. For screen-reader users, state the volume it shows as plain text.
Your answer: 0.94 mL
